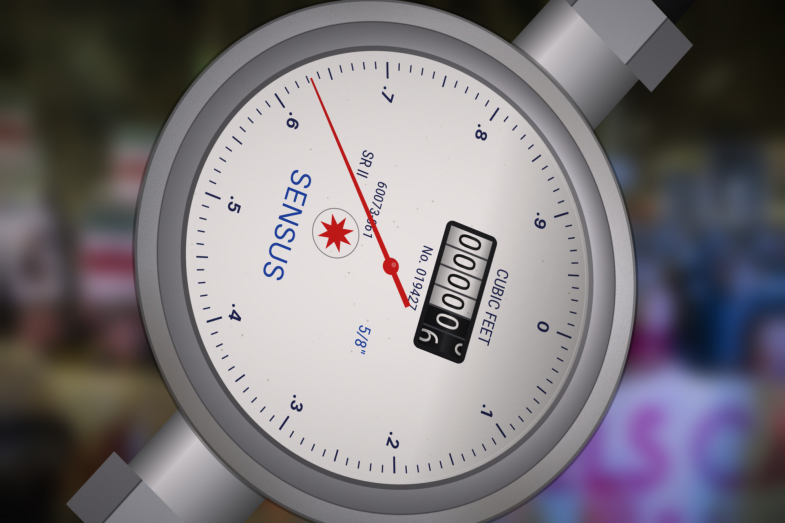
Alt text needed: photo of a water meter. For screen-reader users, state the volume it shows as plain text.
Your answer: 5.63 ft³
